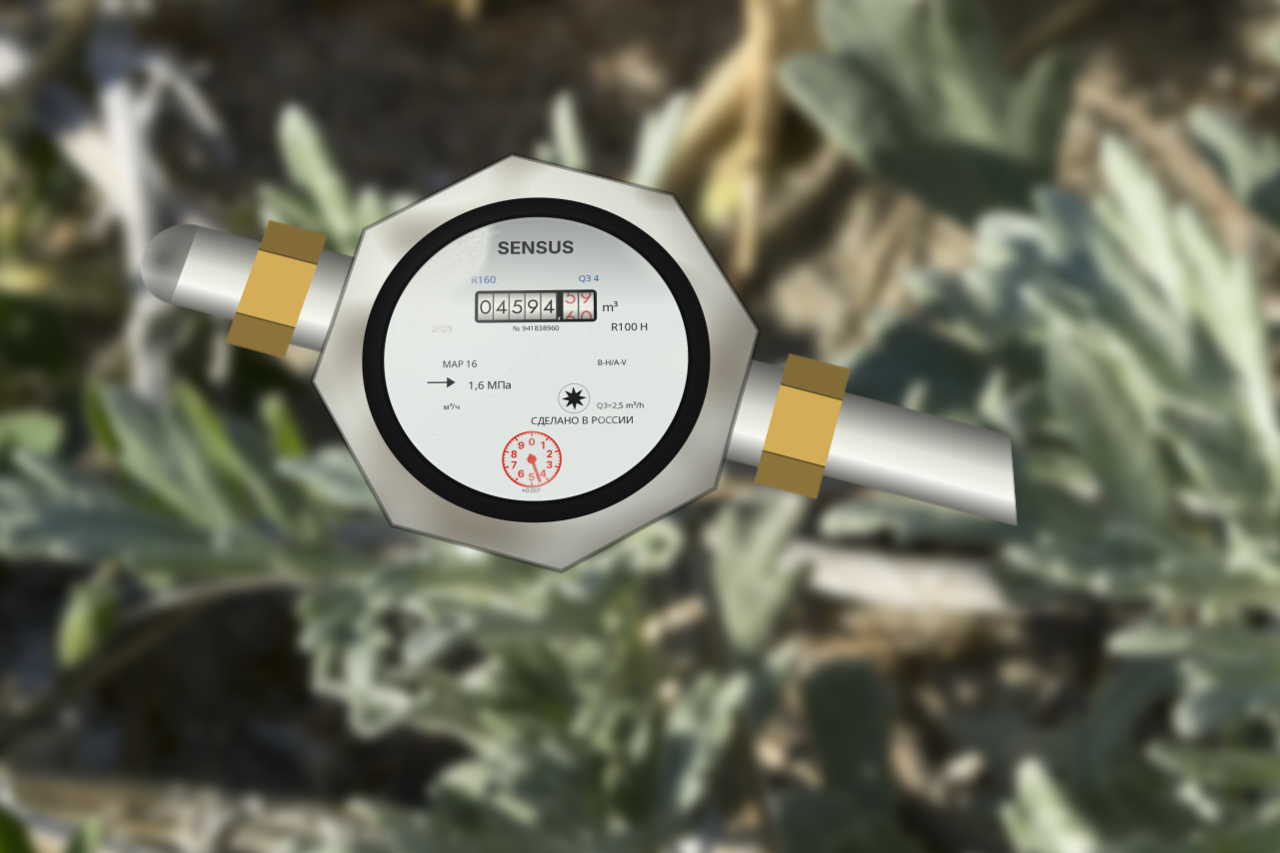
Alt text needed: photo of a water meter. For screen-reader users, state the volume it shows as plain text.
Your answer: 4594.594 m³
